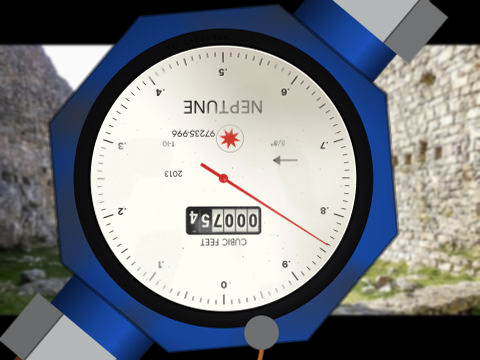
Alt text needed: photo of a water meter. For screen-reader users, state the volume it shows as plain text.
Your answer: 753.84 ft³
